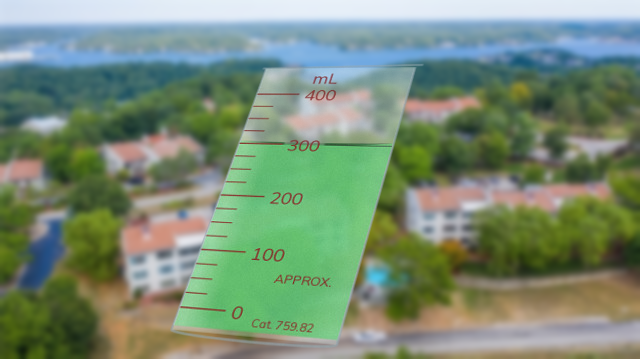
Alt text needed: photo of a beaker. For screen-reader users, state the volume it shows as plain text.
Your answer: 300 mL
